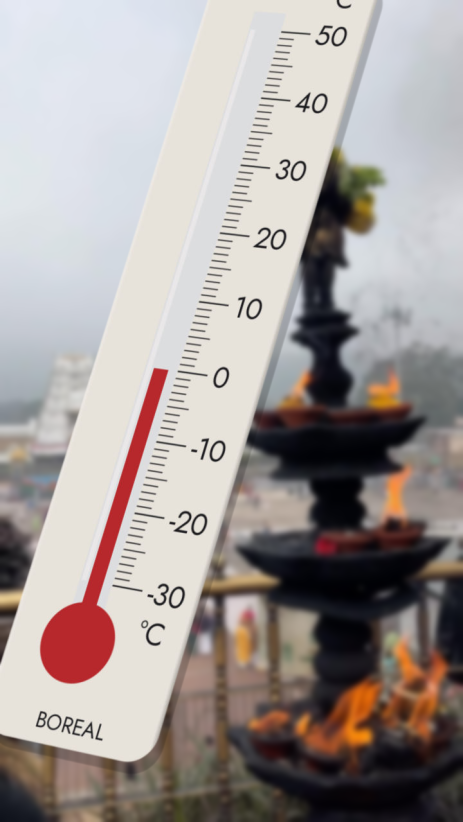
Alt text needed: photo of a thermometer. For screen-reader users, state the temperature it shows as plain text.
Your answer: 0 °C
